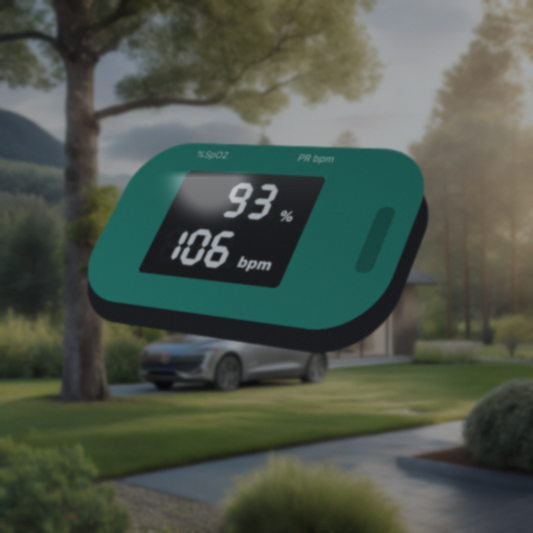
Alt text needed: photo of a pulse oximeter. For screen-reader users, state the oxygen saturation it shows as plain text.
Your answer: 93 %
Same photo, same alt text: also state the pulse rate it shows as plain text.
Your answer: 106 bpm
